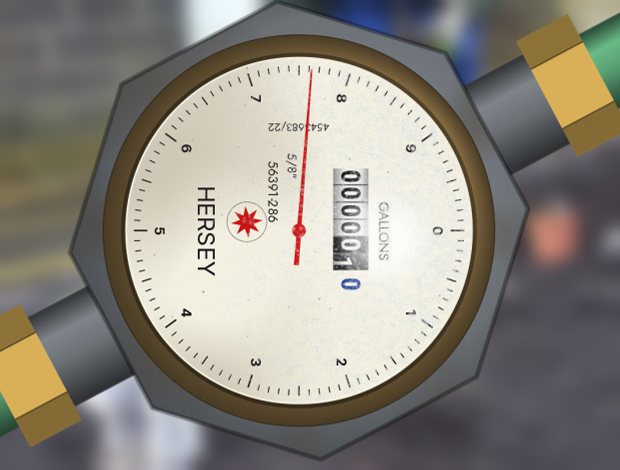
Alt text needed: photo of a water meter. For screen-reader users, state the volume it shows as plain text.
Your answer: 7.6 gal
